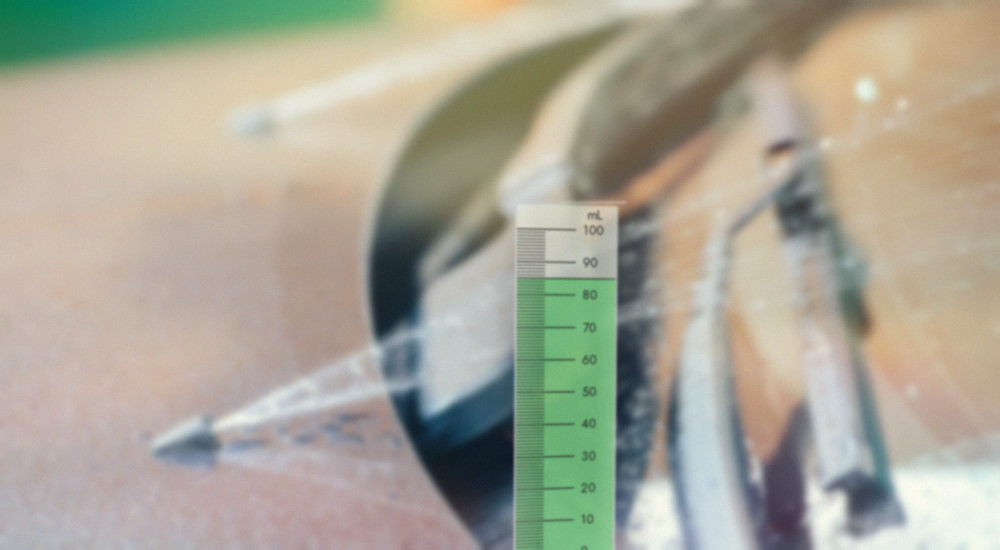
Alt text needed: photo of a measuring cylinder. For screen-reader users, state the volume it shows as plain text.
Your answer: 85 mL
